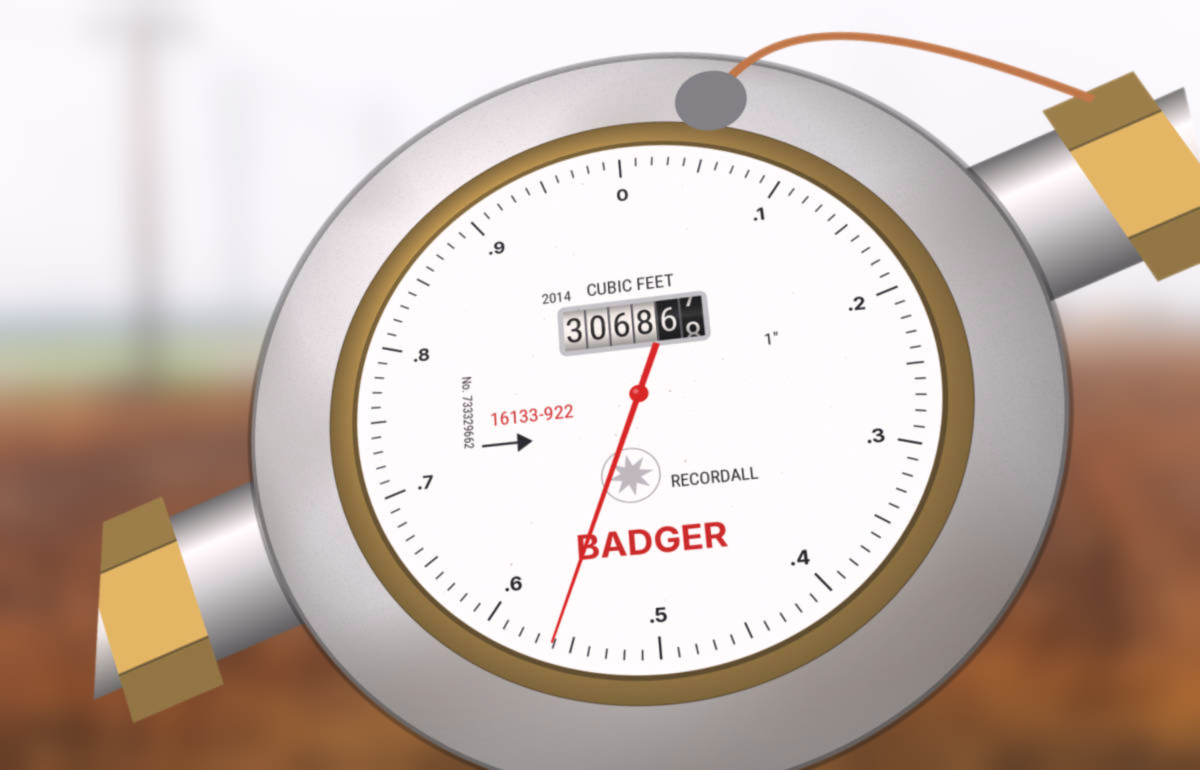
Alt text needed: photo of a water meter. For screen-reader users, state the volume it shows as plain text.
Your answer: 306867.56 ft³
